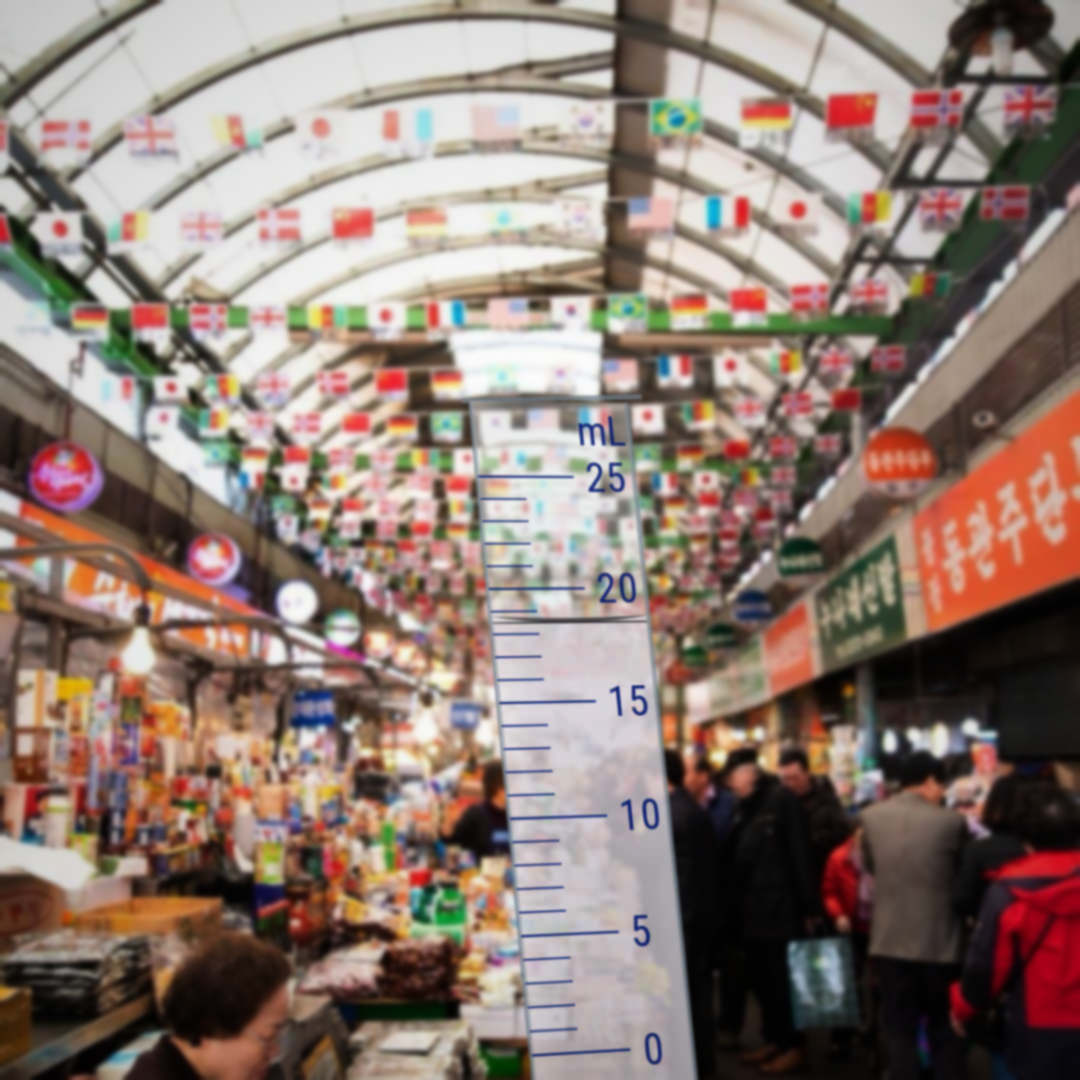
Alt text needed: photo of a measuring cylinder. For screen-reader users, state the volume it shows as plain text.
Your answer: 18.5 mL
